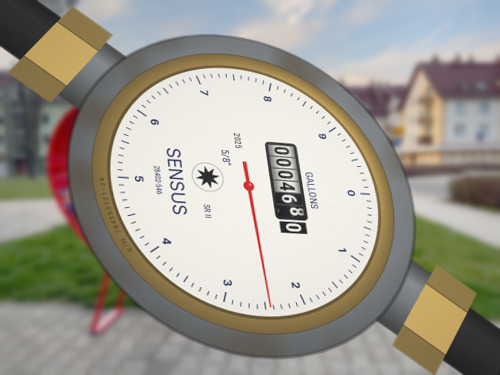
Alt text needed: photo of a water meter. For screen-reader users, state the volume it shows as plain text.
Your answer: 4682.4 gal
